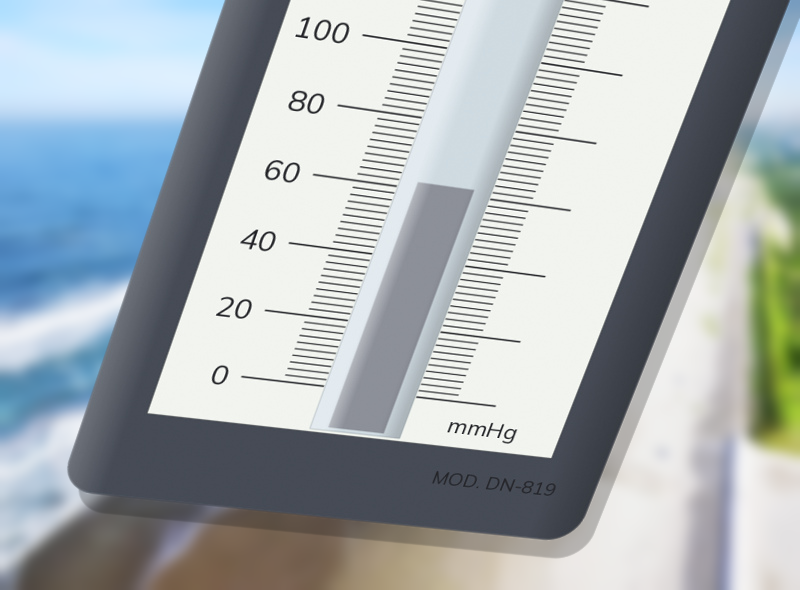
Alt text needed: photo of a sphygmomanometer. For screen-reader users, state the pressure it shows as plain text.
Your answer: 62 mmHg
